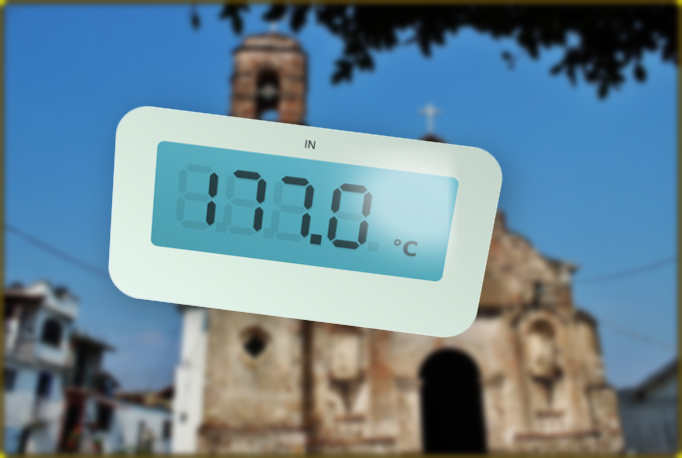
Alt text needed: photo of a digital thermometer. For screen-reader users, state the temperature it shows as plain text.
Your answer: 177.0 °C
